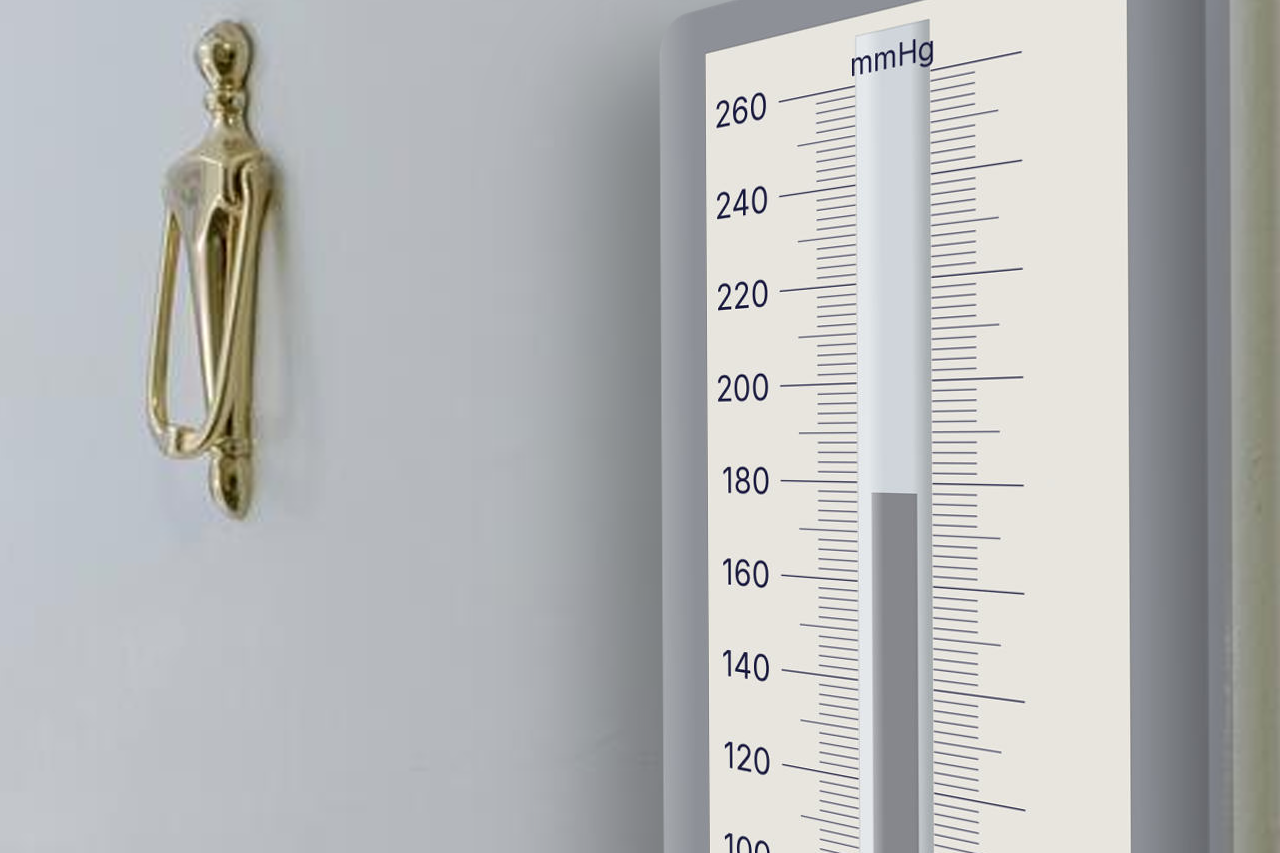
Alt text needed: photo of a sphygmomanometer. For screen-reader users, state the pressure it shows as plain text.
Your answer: 178 mmHg
